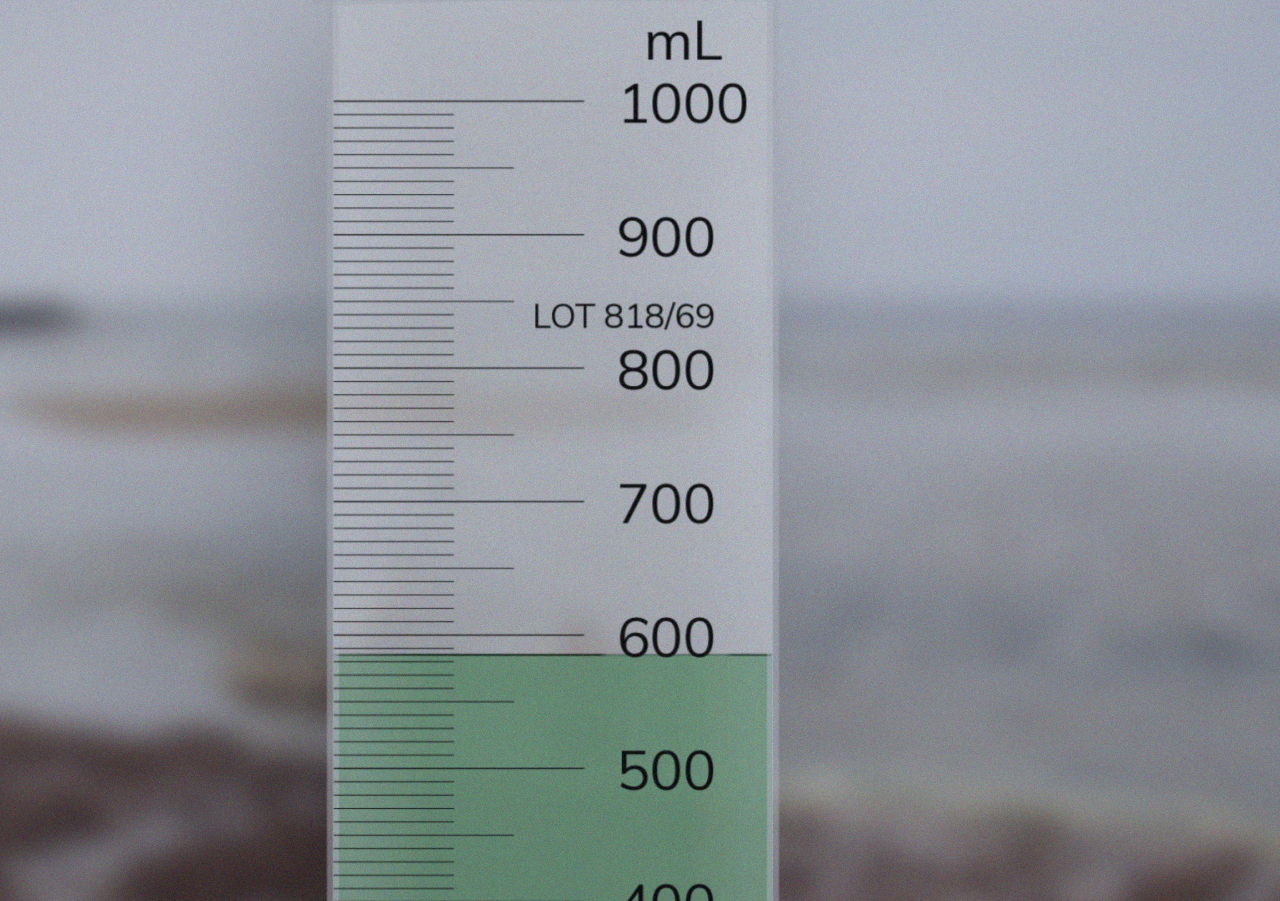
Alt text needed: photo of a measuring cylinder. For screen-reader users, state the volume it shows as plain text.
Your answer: 585 mL
